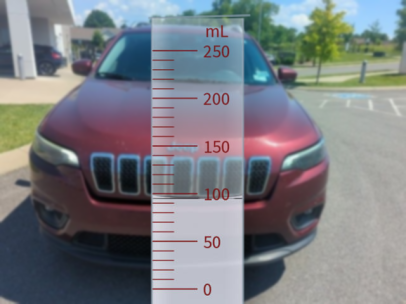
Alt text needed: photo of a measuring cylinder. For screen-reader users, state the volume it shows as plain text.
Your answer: 95 mL
